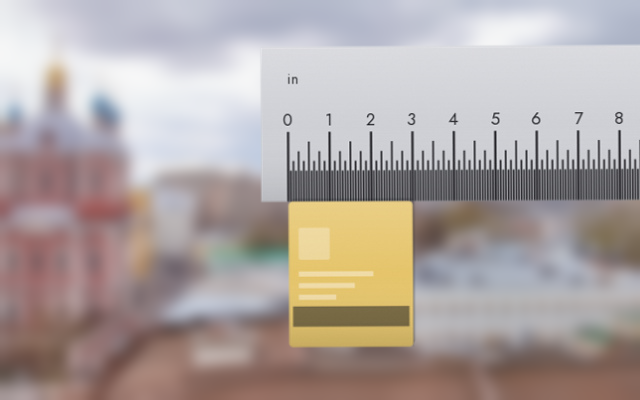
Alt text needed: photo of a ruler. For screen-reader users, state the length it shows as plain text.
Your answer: 3 in
